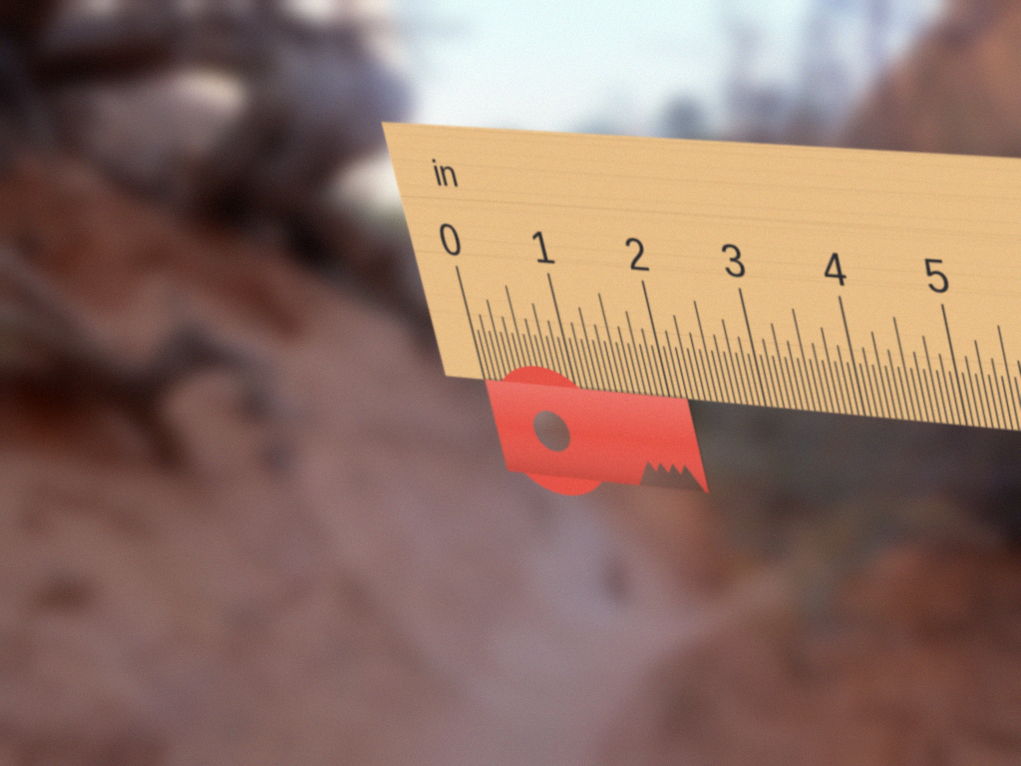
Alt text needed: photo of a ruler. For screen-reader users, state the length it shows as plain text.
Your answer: 2.1875 in
